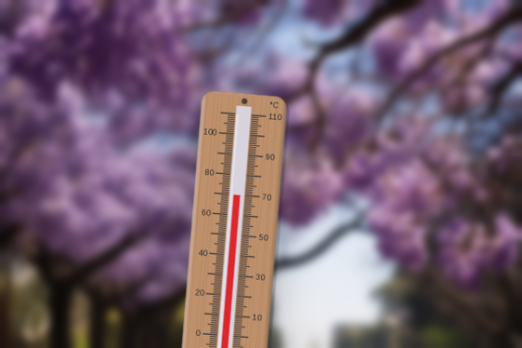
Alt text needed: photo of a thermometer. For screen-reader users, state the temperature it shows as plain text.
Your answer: 70 °C
